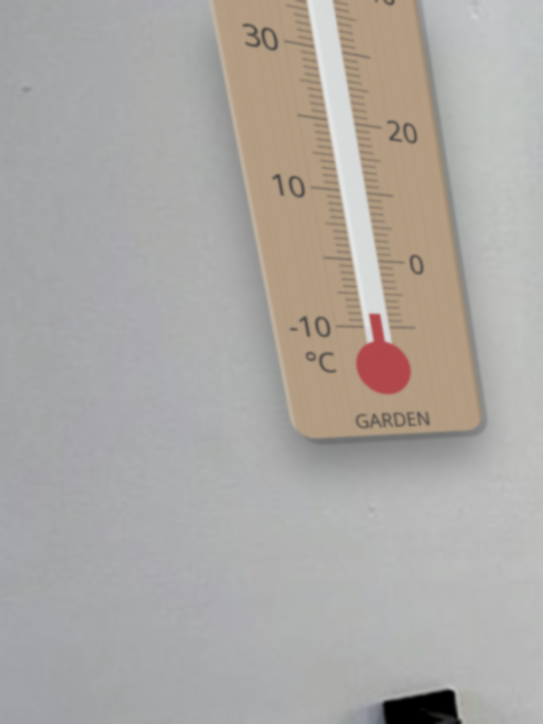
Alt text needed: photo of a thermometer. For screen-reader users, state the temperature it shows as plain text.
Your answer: -8 °C
